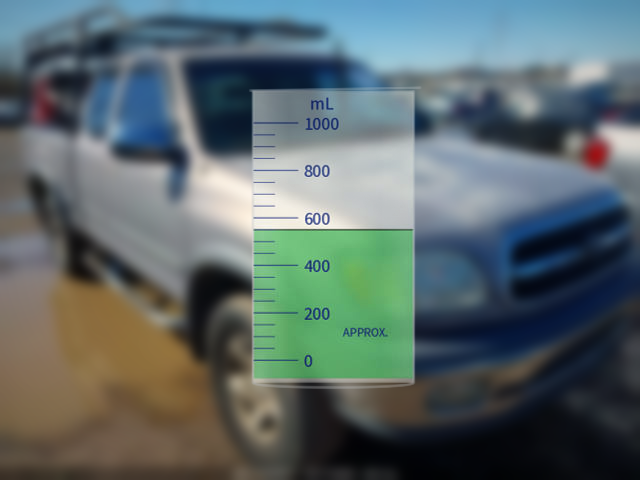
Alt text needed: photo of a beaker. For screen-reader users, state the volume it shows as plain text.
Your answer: 550 mL
